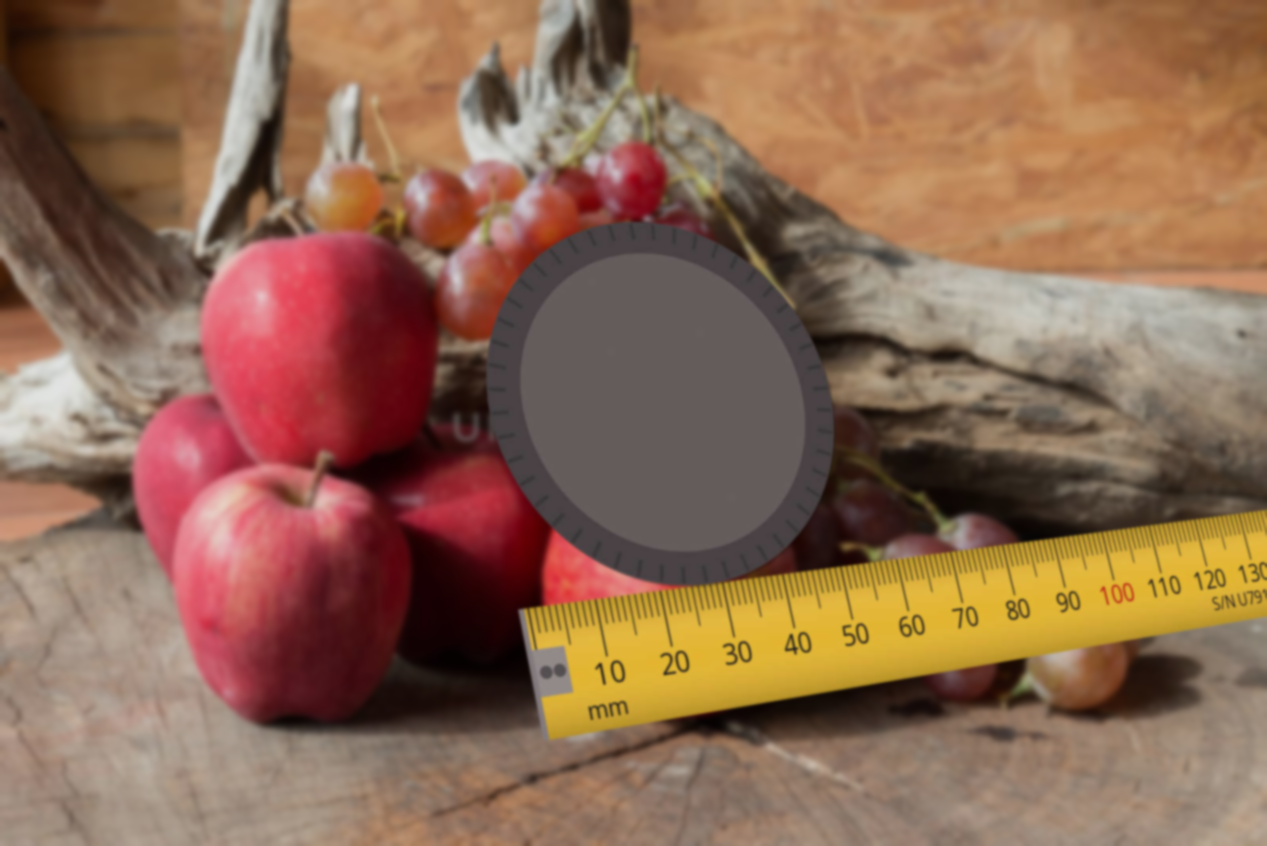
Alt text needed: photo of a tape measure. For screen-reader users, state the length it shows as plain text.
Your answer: 55 mm
